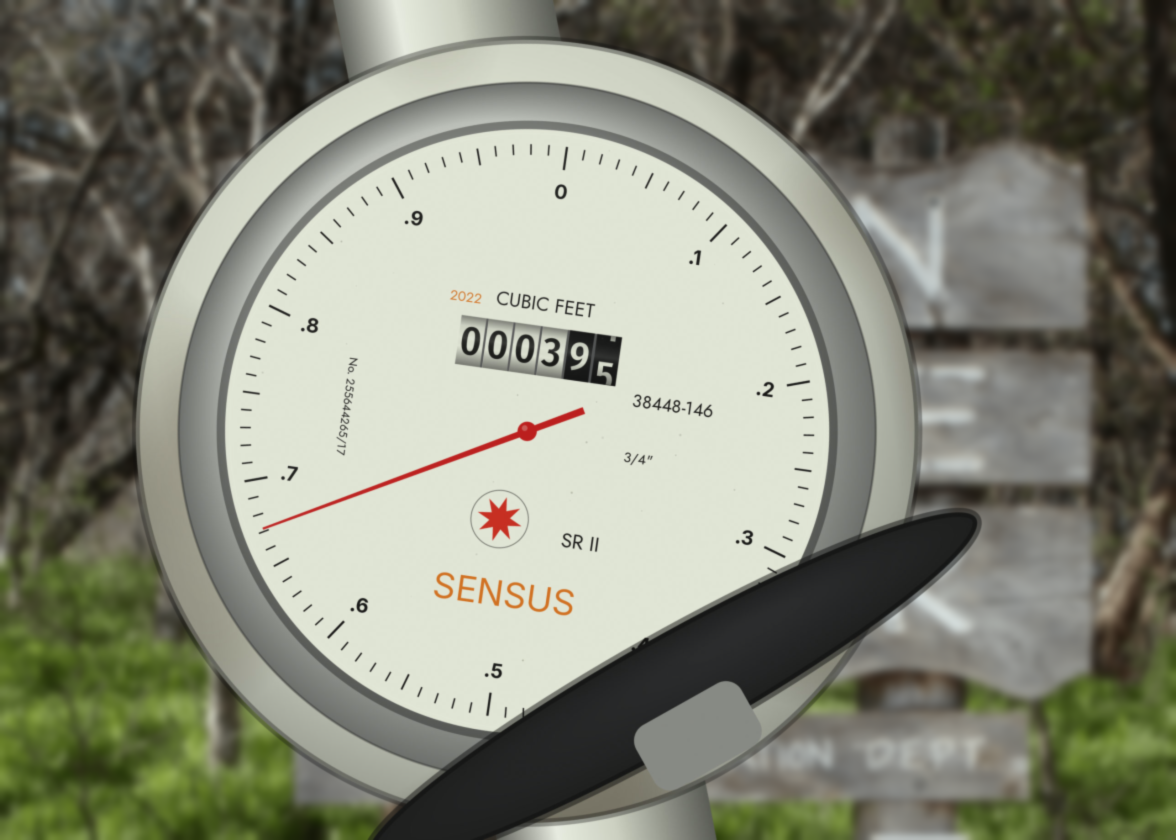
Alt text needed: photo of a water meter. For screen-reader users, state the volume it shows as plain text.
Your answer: 394.67 ft³
